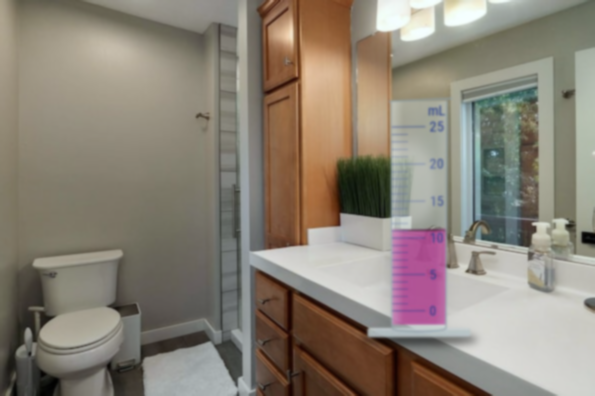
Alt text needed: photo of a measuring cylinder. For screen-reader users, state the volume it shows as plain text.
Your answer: 11 mL
